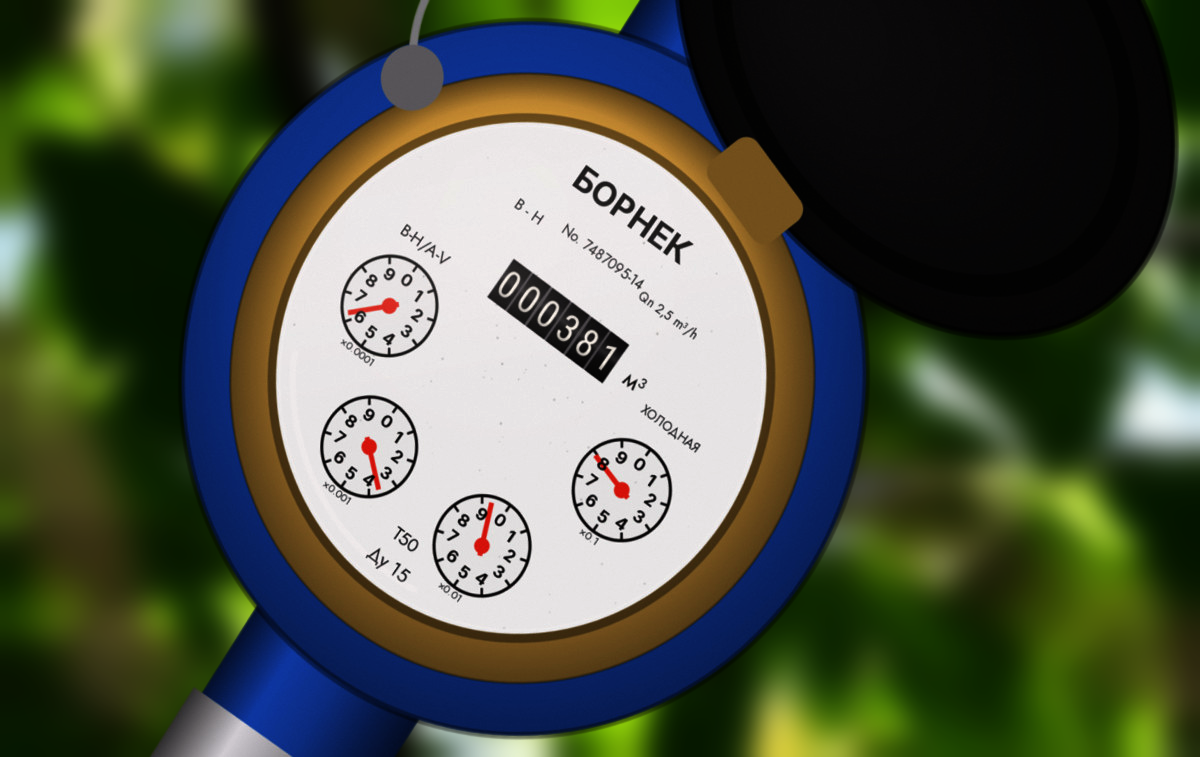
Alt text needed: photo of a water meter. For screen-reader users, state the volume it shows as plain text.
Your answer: 381.7936 m³
